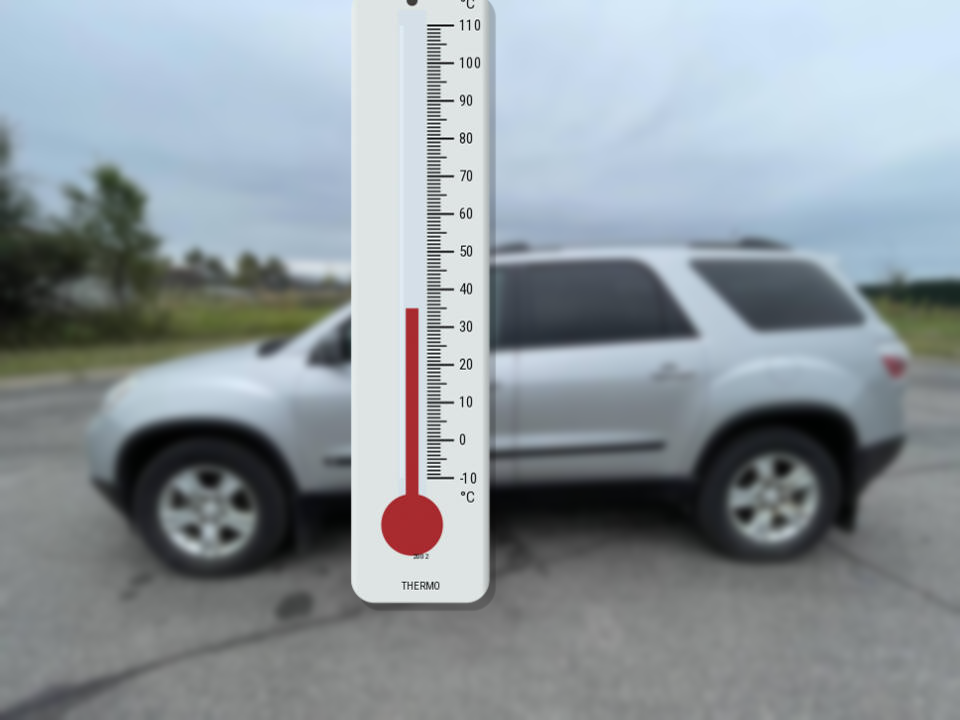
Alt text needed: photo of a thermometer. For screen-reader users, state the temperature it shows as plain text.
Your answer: 35 °C
